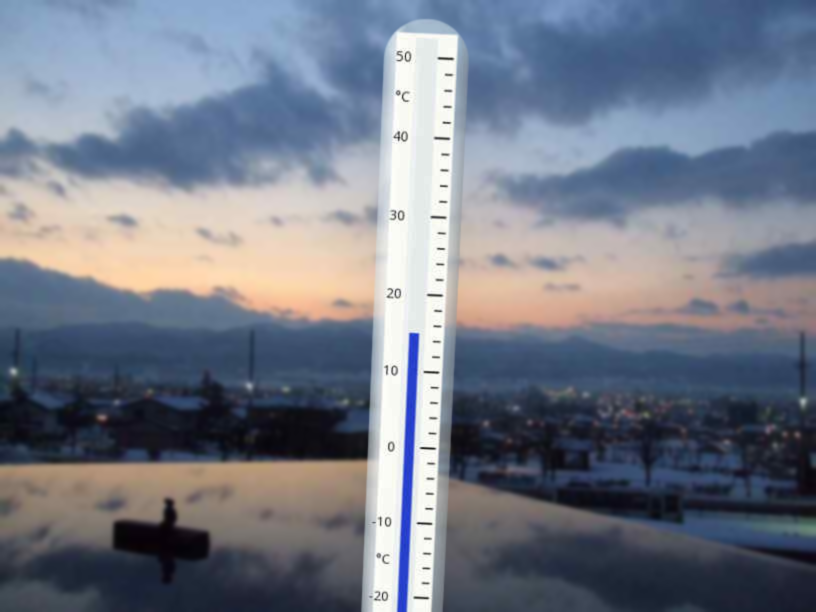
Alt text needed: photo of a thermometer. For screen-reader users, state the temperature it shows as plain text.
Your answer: 15 °C
